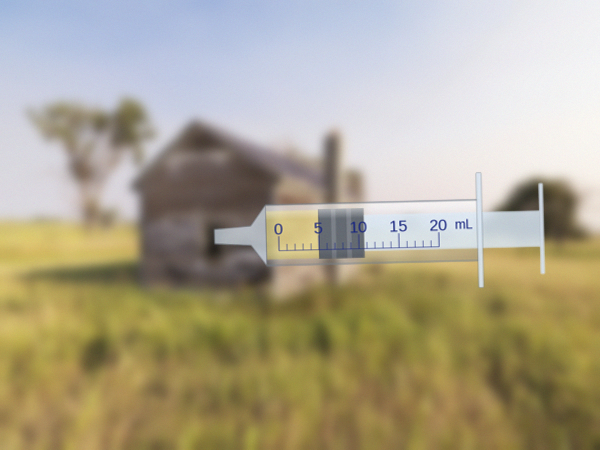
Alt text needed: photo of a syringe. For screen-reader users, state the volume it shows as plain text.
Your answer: 5 mL
